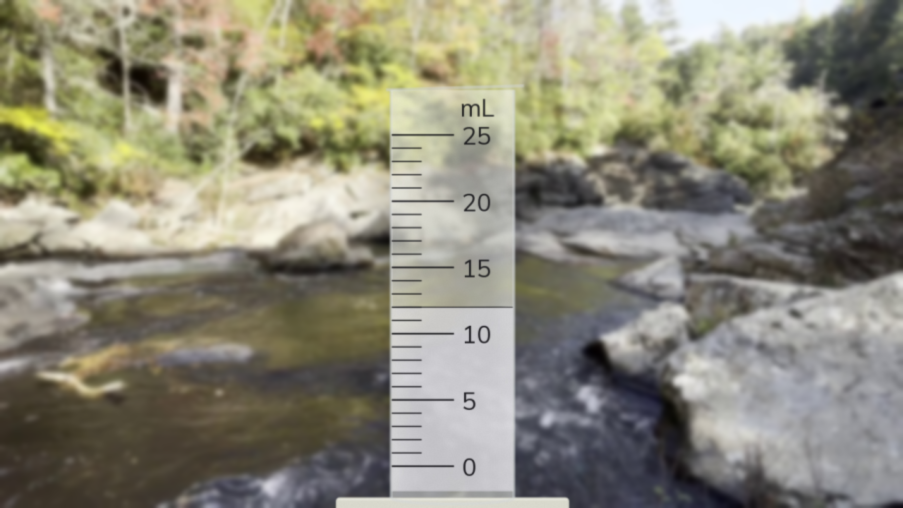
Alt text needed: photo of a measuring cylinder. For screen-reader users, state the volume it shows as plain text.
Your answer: 12 mL
